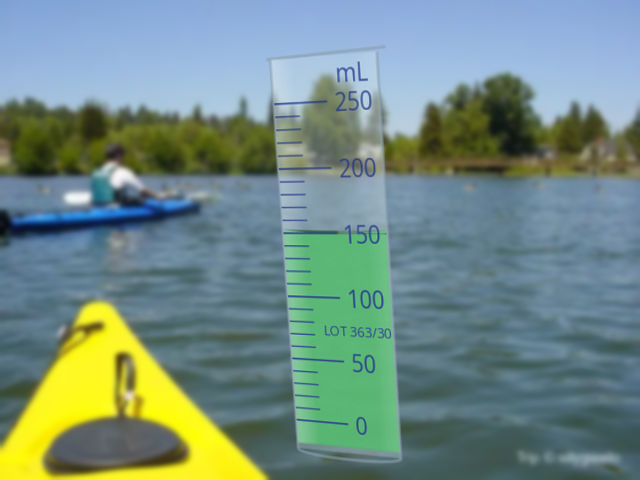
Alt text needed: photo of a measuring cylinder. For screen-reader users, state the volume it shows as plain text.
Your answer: 150 mL
